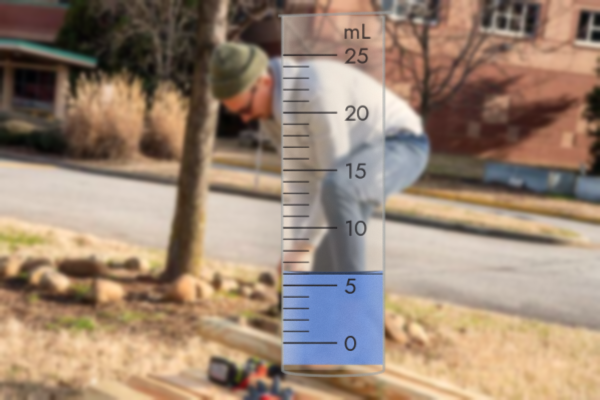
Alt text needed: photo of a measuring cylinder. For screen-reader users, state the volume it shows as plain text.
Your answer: 6 mL
